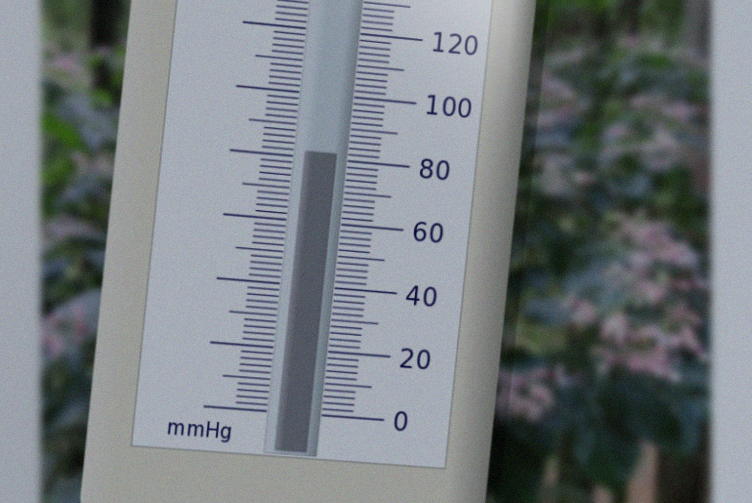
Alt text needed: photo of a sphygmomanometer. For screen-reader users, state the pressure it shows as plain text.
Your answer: 82 mmHg
